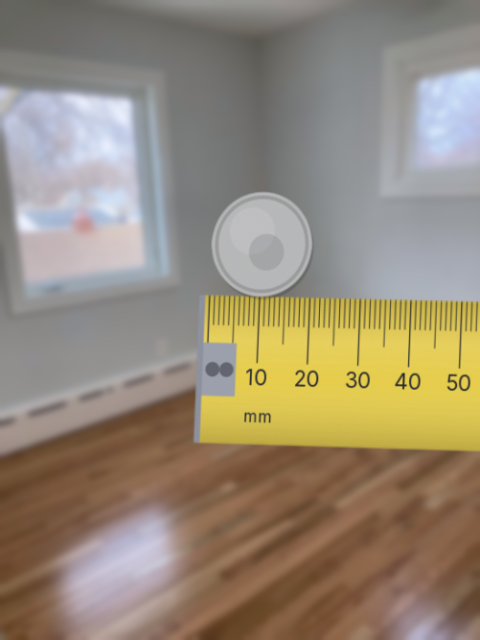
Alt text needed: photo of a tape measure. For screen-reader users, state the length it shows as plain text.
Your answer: 20 mm
